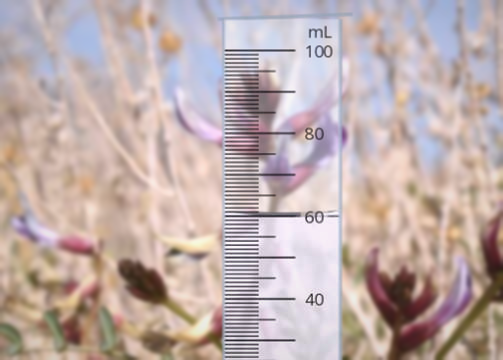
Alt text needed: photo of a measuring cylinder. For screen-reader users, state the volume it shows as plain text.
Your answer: 60 mL
